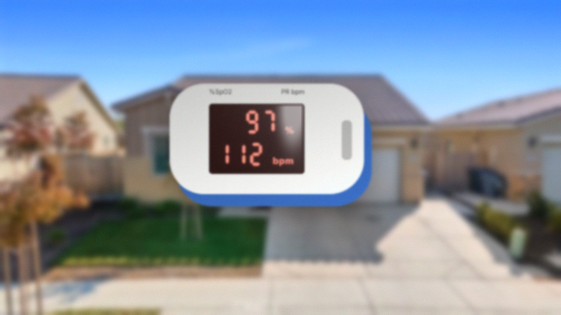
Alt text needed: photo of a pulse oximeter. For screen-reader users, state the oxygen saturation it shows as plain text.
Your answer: 97 %
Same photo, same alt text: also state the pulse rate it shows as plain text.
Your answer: 112 bpm
